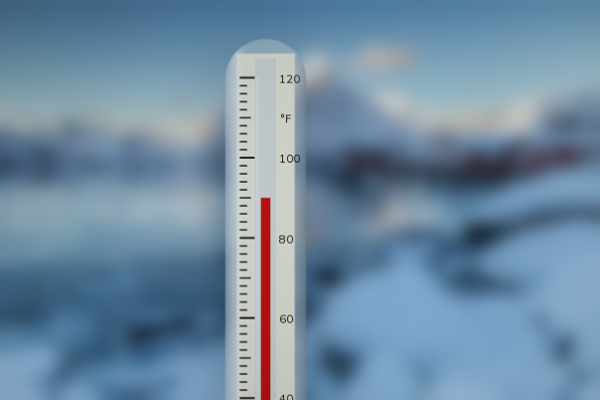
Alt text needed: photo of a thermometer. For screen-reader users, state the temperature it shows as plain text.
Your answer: 90 °F
